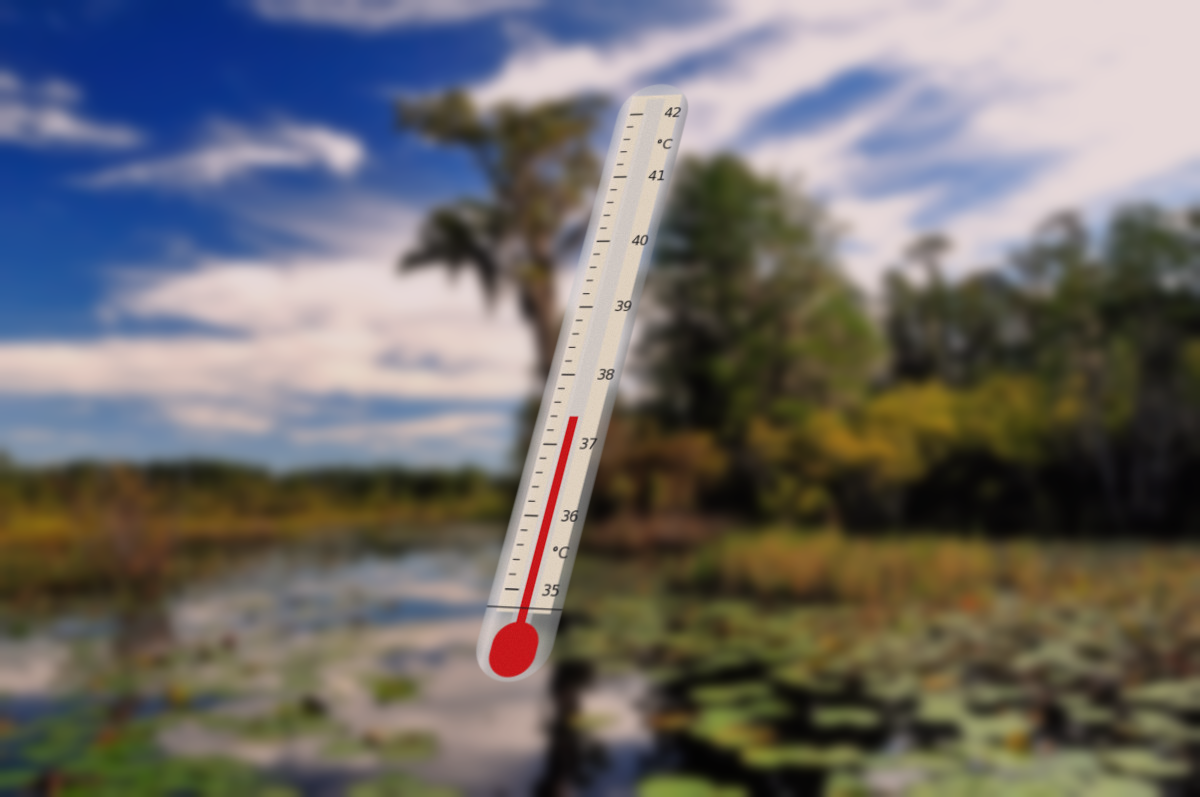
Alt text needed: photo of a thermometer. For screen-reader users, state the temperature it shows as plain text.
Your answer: 37.4 °C
